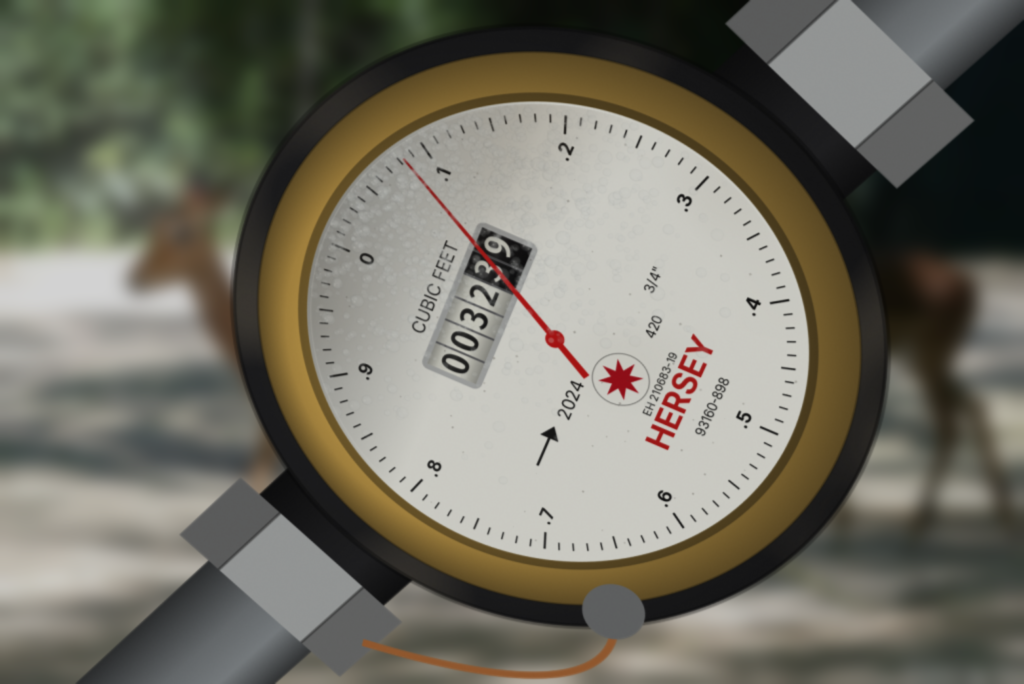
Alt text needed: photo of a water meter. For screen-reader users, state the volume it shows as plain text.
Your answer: 3239.08 ft³
